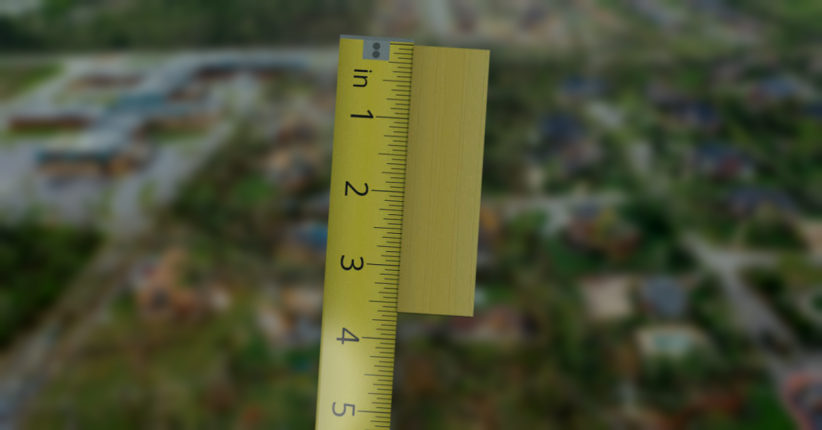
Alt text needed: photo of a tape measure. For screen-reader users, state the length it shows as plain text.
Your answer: 3.625 in
